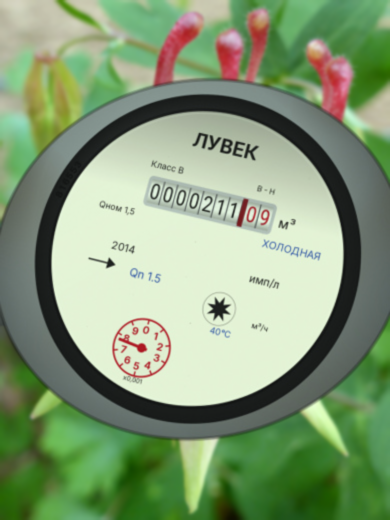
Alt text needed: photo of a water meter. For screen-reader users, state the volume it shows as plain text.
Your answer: 211.097 m³
